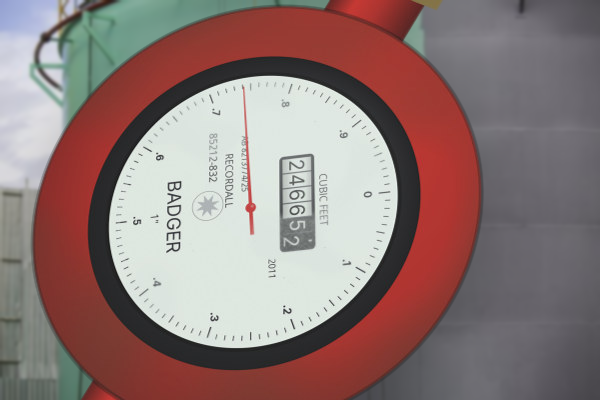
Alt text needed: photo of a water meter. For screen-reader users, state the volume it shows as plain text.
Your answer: 246651.74 ft³
